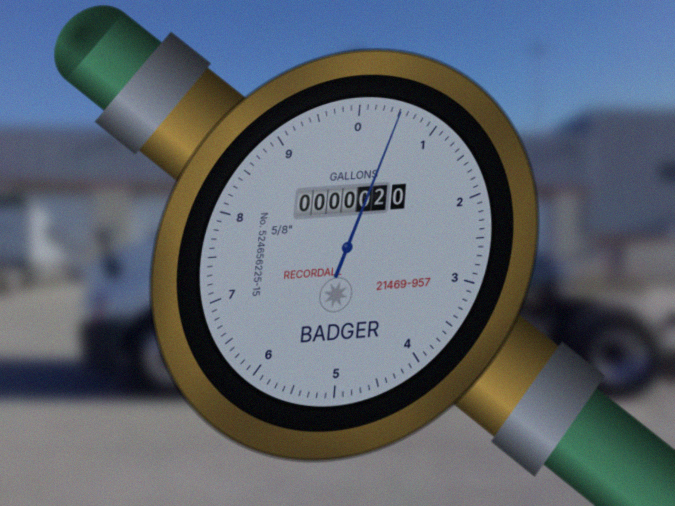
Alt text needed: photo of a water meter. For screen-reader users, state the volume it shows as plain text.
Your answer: 20.5 gal
